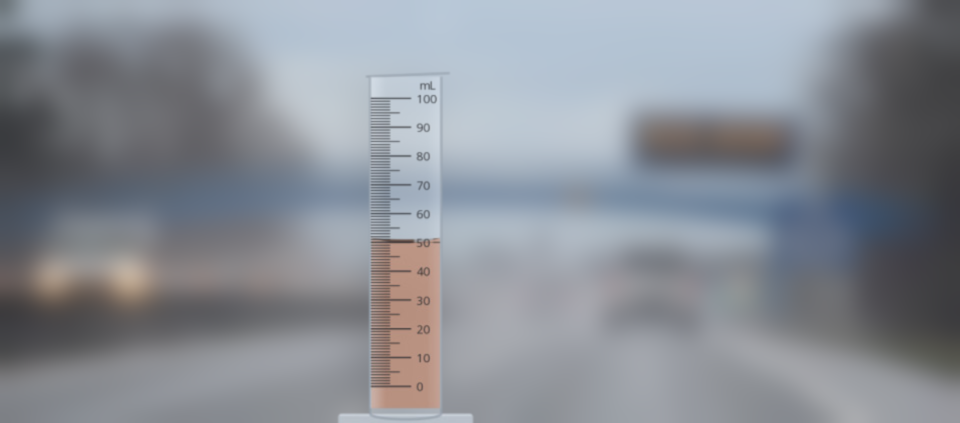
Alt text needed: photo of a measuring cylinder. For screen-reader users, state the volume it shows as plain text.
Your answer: 50 mL
